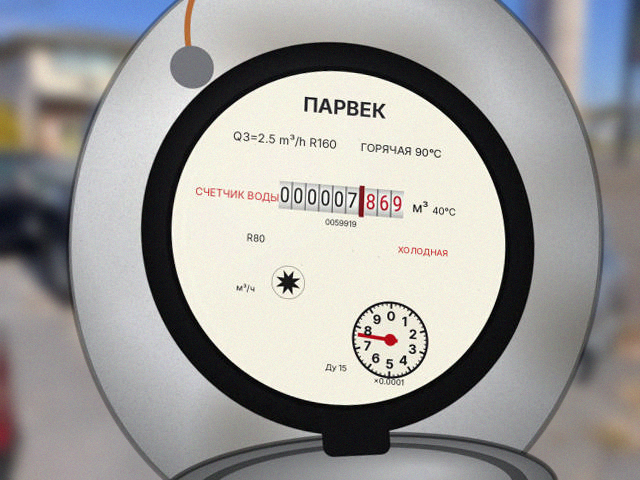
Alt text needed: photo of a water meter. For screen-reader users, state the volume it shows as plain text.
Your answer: 7.8697 m³
